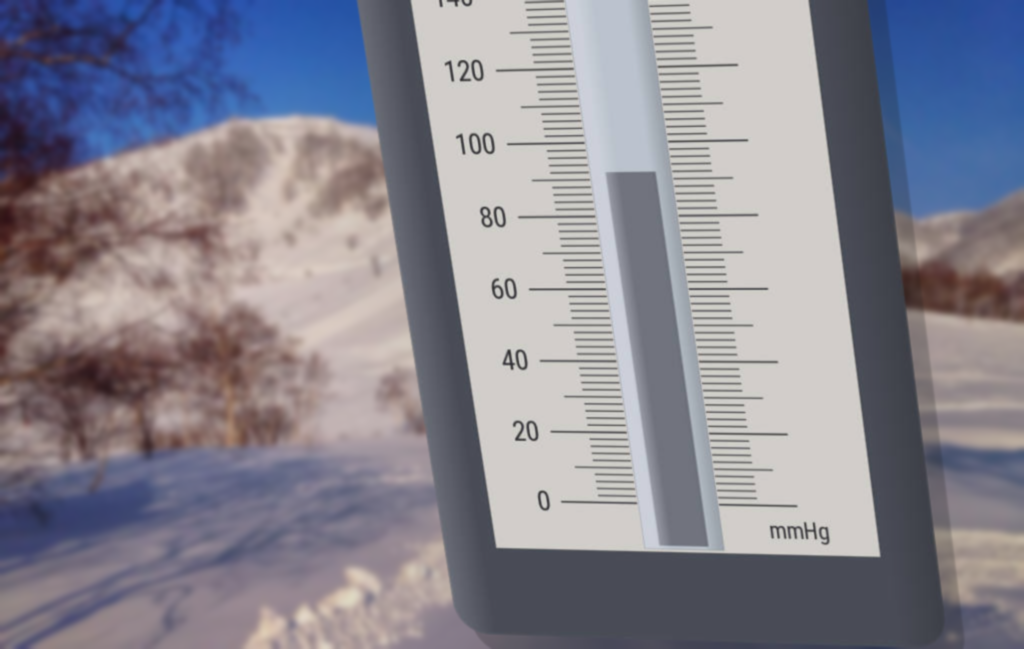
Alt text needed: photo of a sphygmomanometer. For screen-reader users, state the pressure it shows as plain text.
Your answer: 92 mmHg
